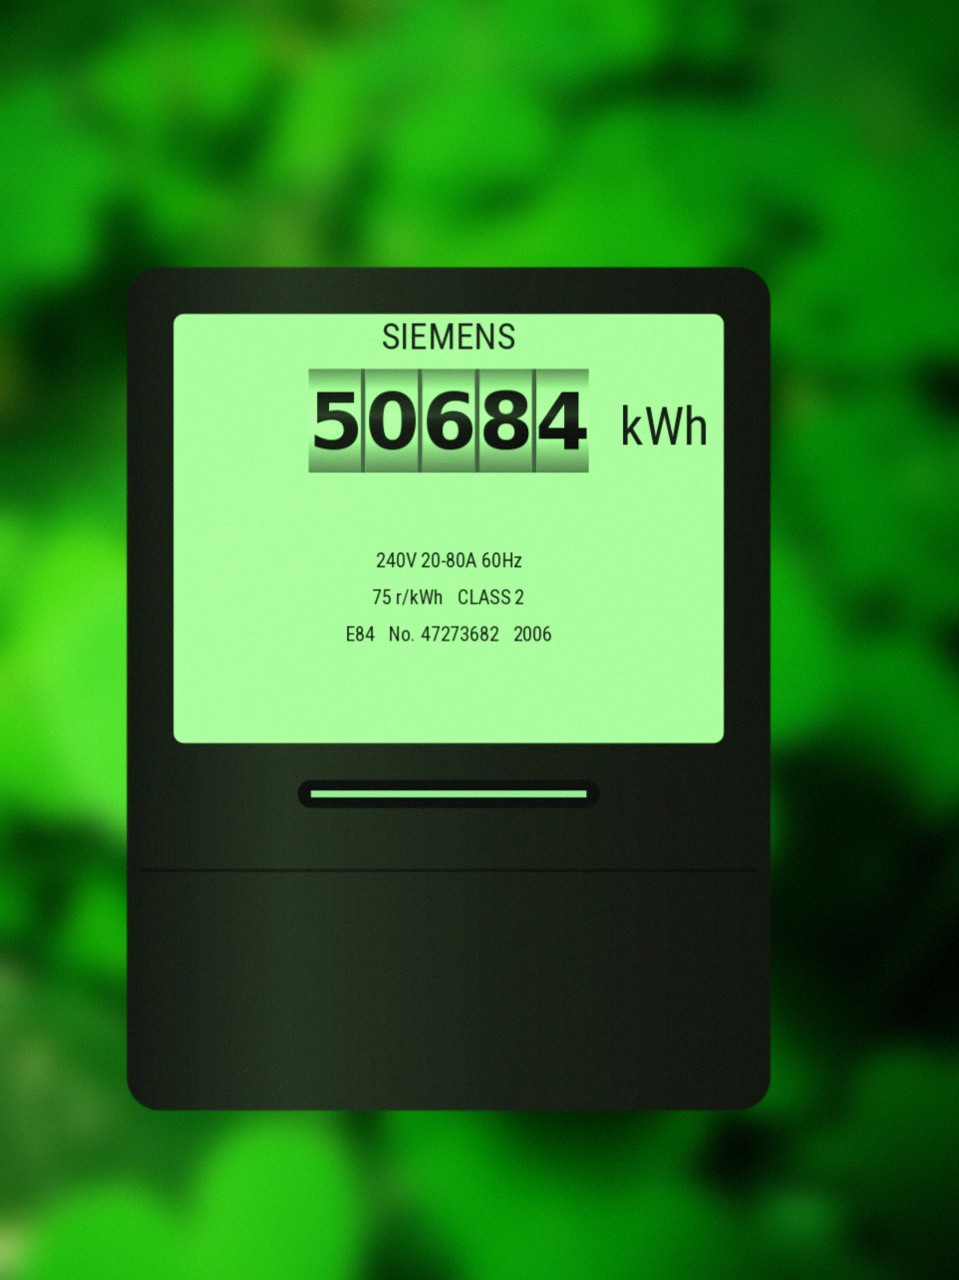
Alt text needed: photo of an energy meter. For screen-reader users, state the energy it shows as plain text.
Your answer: 50684 kWh
